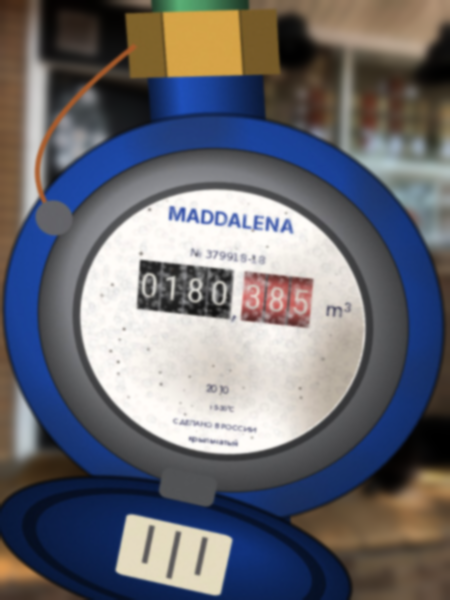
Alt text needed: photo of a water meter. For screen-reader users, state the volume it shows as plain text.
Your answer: 180.385 m³
